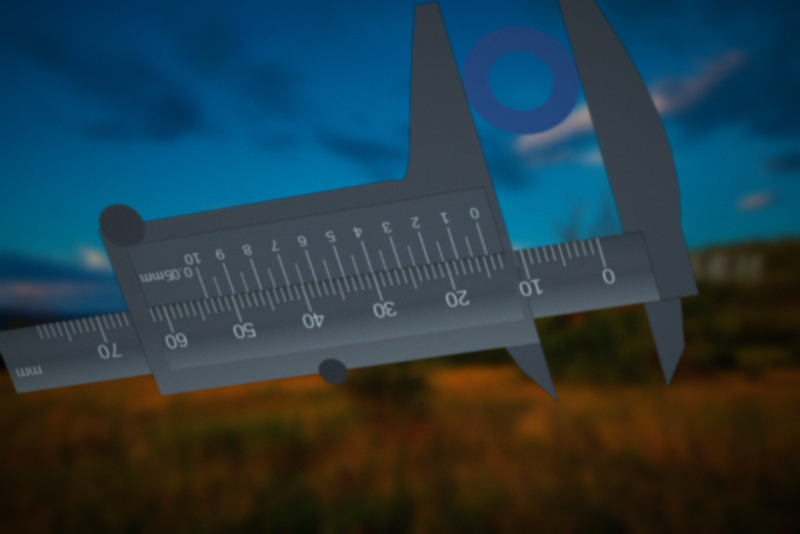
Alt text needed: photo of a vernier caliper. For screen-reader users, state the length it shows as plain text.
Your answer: 14.5 mm
